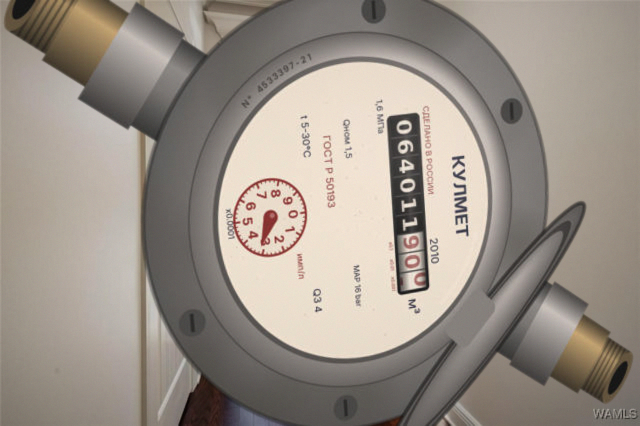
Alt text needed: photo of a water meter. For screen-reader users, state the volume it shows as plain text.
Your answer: 64011.9003 m³
